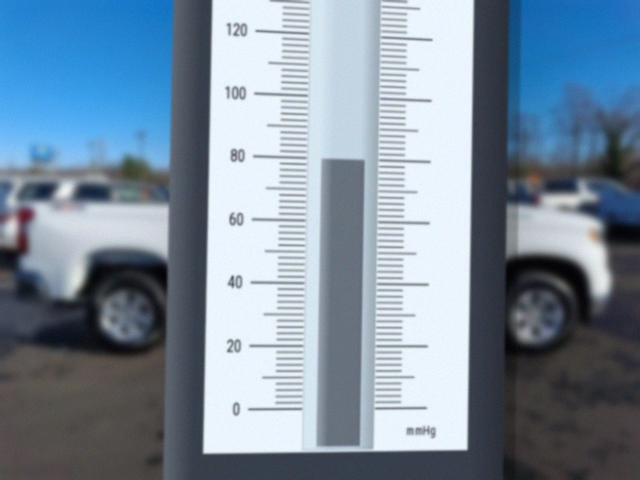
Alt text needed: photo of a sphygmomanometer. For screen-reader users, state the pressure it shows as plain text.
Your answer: 80 mmHg
